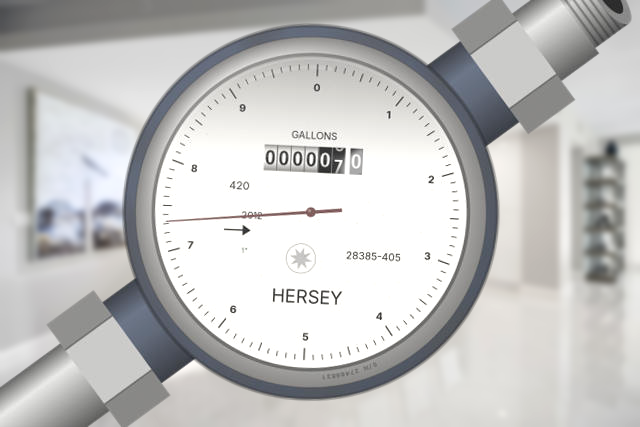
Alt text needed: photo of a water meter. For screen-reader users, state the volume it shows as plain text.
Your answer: 67.3 gal
